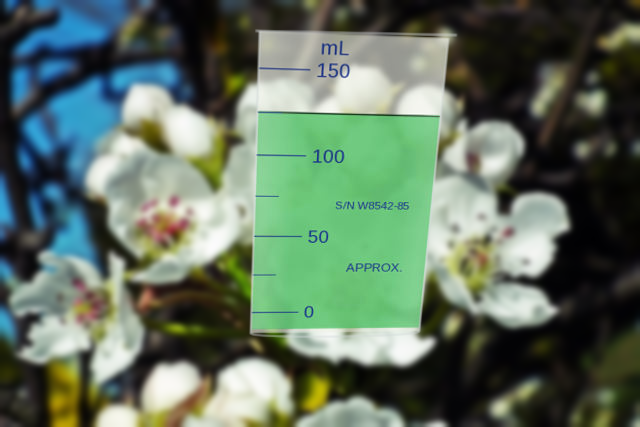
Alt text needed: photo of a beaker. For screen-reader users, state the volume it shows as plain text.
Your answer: 125 mL
